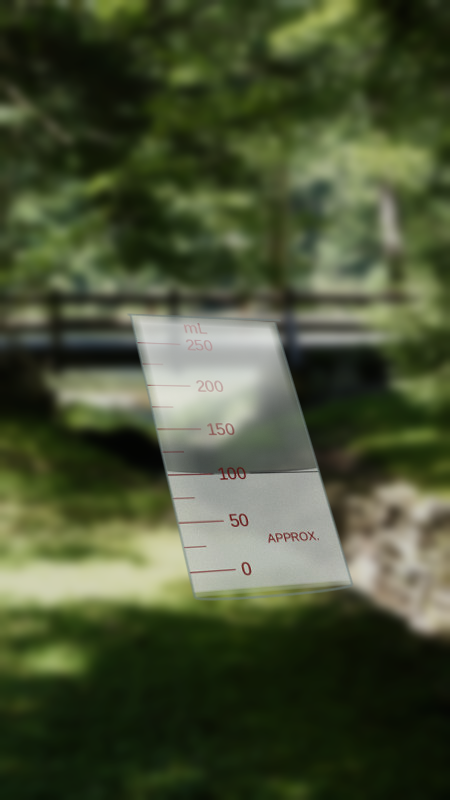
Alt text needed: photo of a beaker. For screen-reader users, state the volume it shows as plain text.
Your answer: 100 mL
